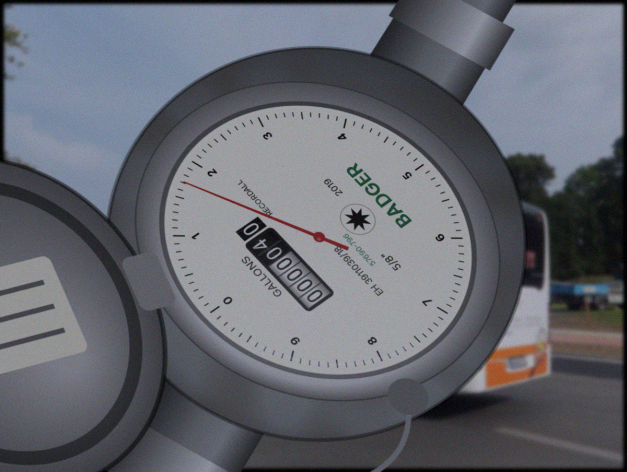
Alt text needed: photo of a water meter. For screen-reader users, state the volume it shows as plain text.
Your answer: 41.7 gal
